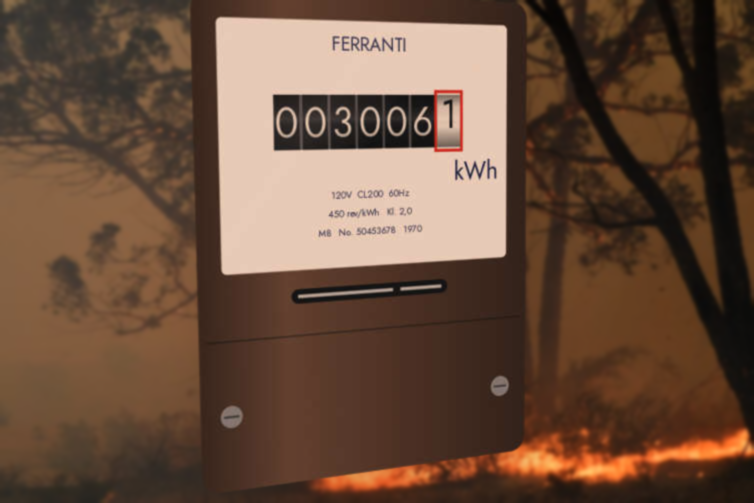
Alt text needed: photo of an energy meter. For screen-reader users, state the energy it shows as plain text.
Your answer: 3006.1 kWh
